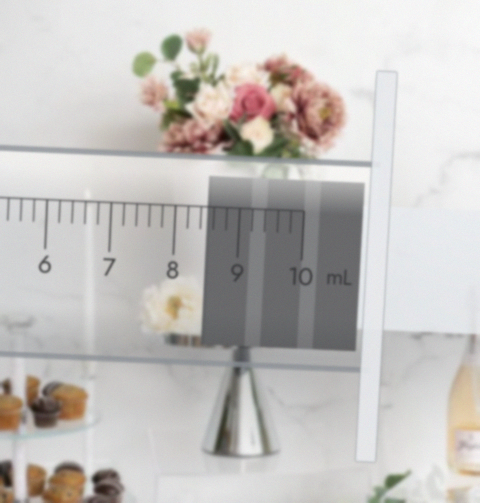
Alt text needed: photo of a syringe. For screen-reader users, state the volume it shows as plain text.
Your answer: 8.5 mL
